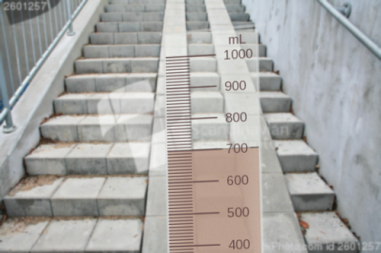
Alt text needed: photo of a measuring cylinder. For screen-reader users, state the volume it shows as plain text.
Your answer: 700 mL
